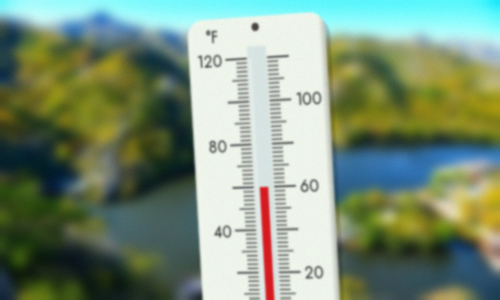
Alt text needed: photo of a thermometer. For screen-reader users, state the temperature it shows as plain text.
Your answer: 60 °F
